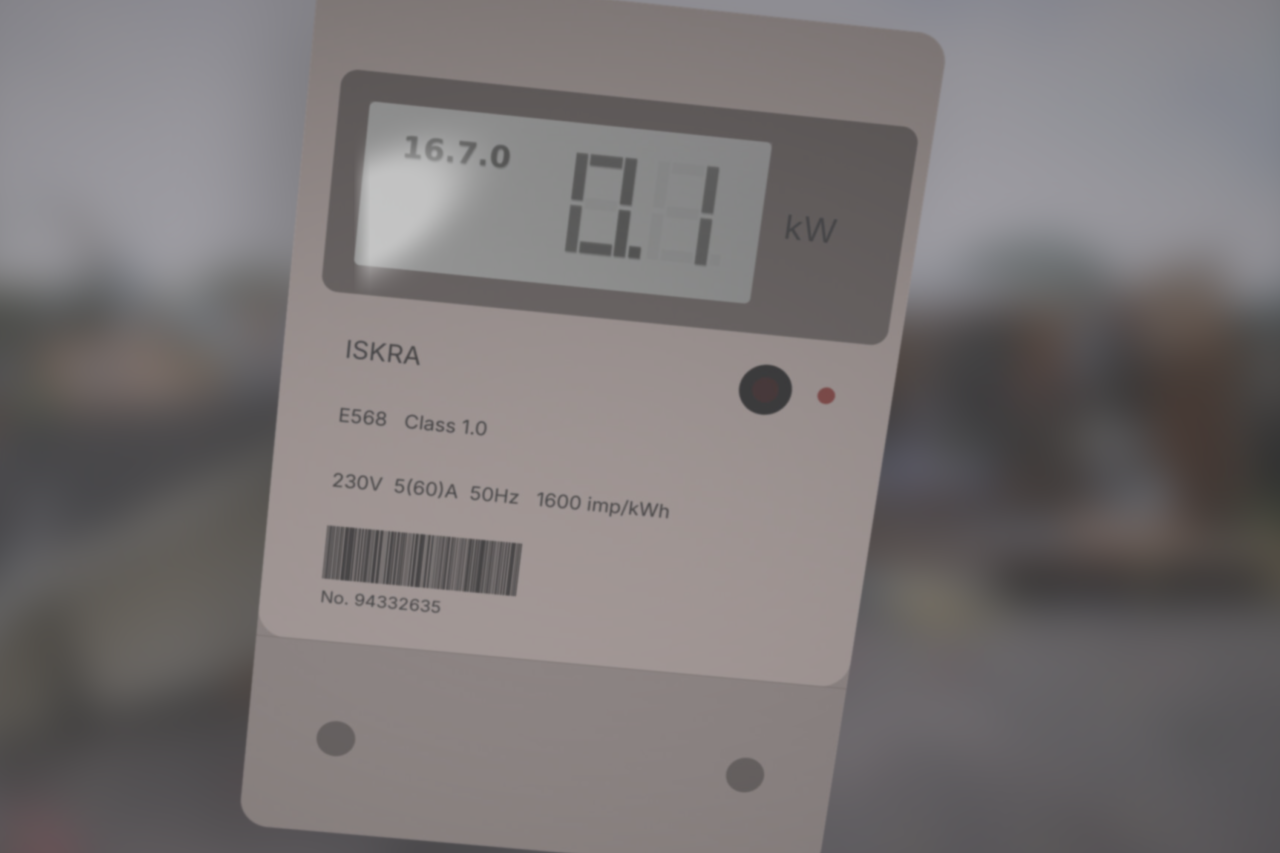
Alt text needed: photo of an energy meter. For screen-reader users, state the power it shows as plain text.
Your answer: 0.1 kW
